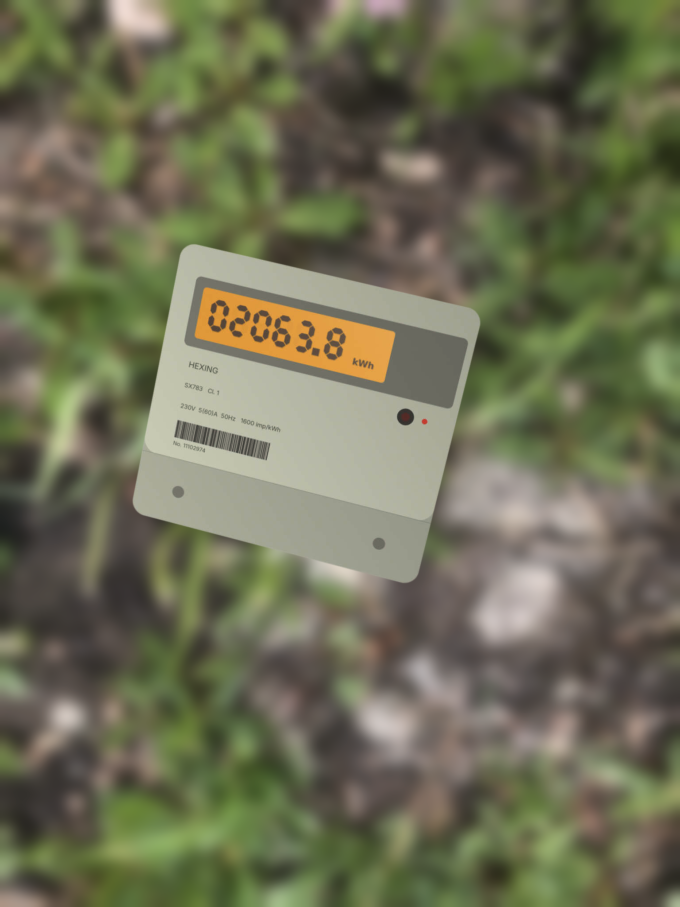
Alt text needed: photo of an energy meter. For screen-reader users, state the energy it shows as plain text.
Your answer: 2063.8 kWh
